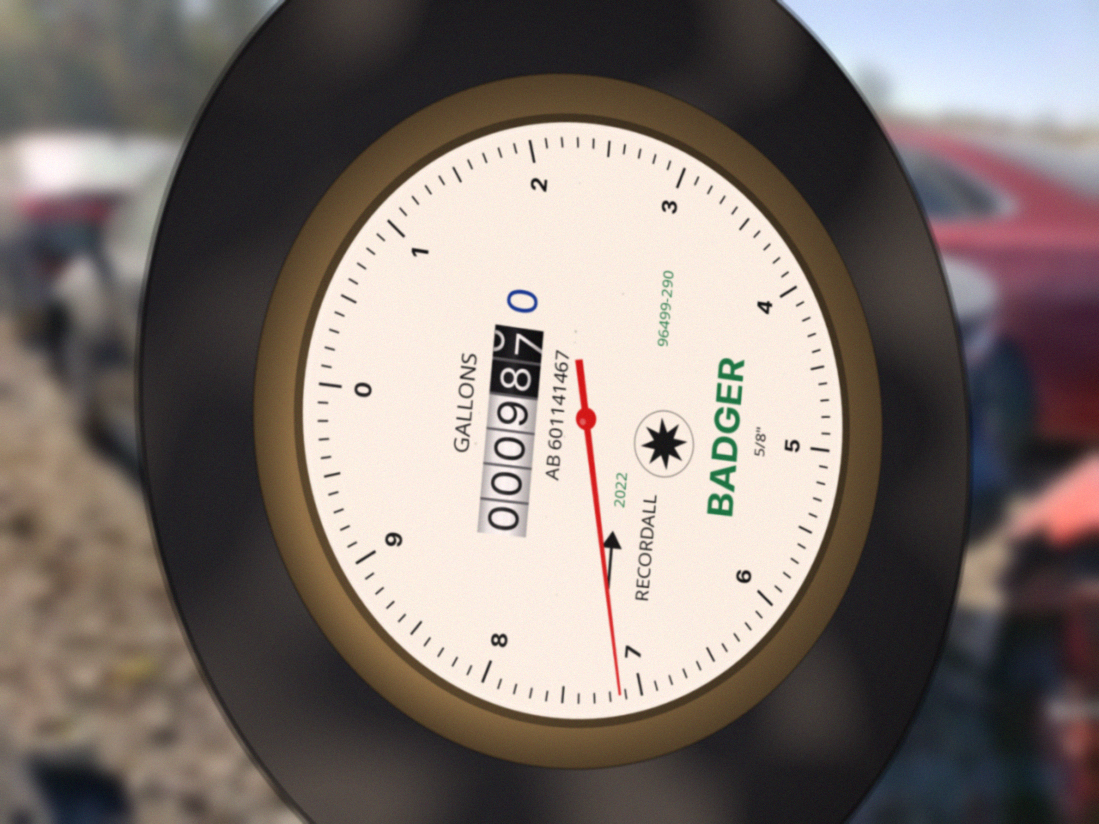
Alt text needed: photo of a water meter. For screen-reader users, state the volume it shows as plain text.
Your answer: 9867.1 gal
